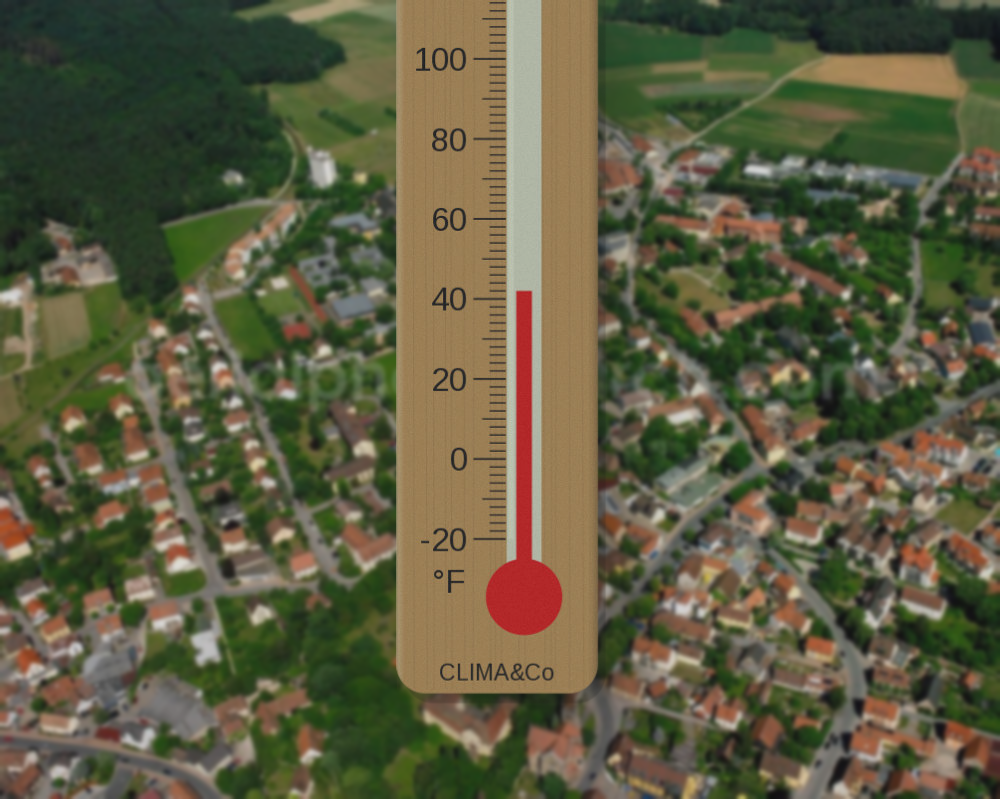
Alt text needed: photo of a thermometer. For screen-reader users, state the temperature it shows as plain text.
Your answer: 42 °F
